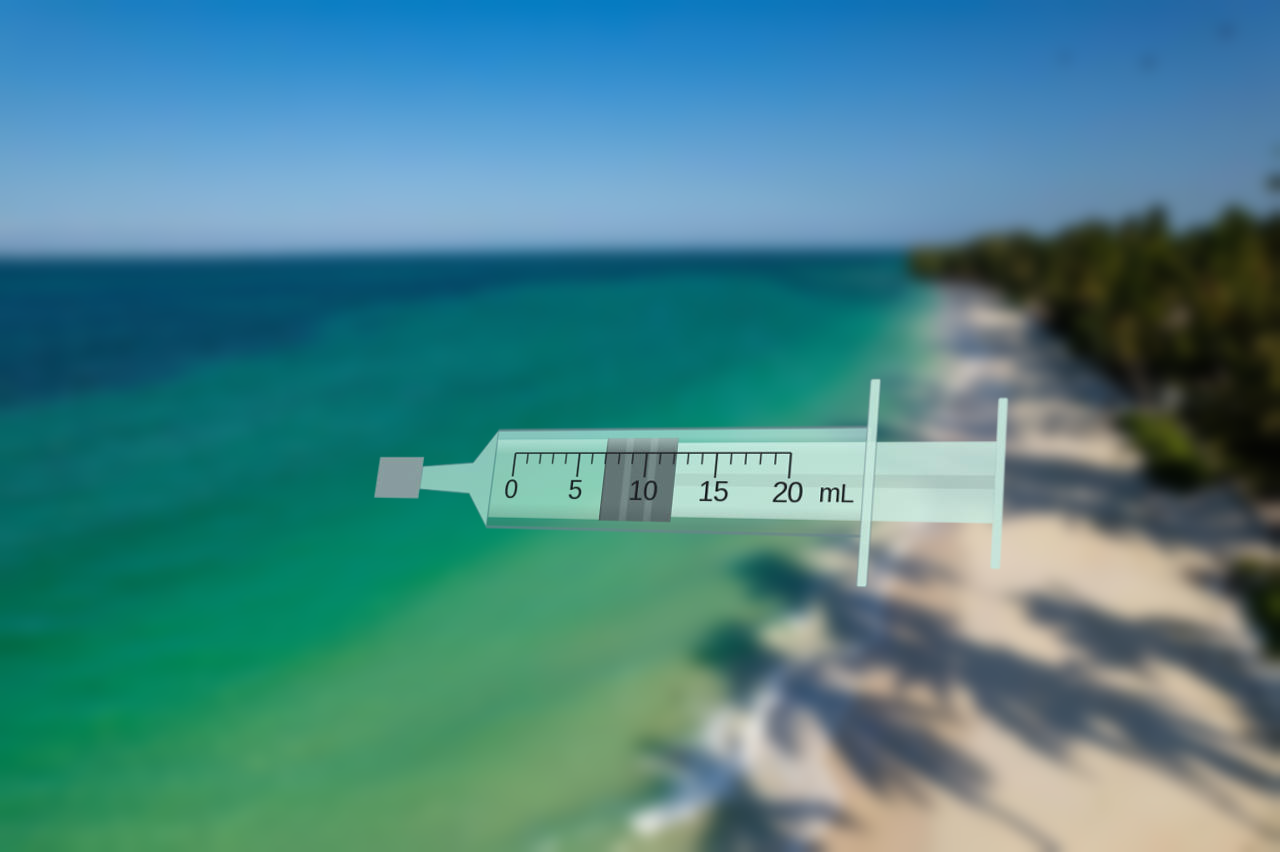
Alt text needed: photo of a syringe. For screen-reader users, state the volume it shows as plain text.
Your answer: 7 mL
